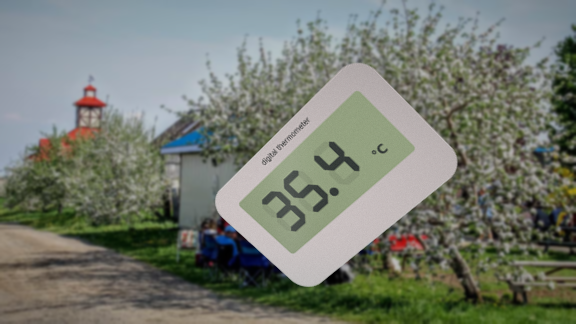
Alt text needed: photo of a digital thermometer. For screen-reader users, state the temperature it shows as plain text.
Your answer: 35.4 °C
